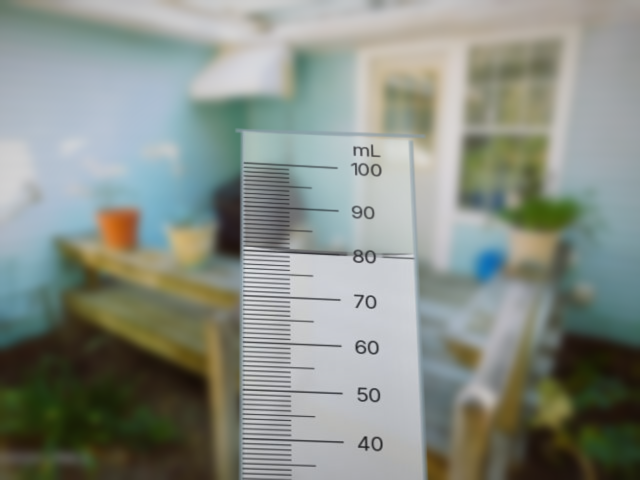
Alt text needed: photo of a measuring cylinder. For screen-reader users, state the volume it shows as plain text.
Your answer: 80 mL
